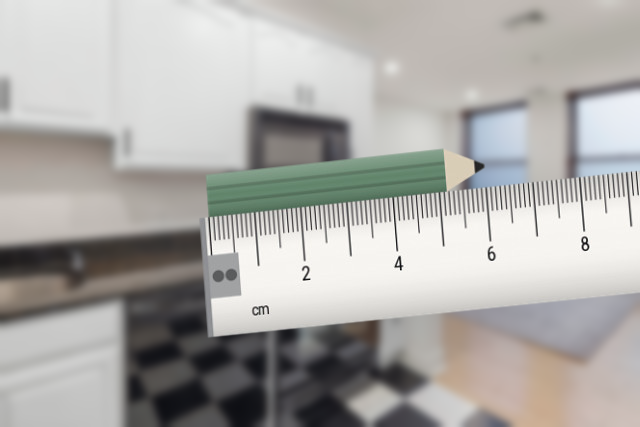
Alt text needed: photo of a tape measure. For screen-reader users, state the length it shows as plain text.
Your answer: 6 cm
